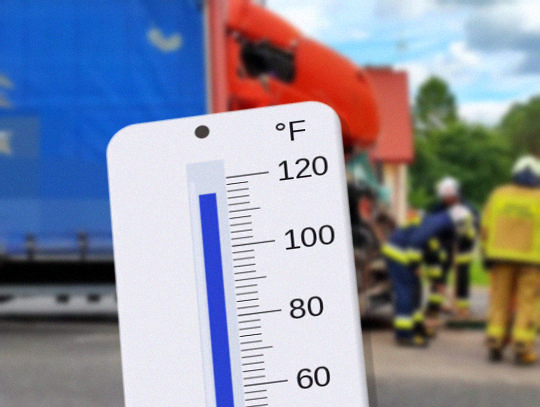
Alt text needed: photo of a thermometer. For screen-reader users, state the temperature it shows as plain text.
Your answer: 116 °F
